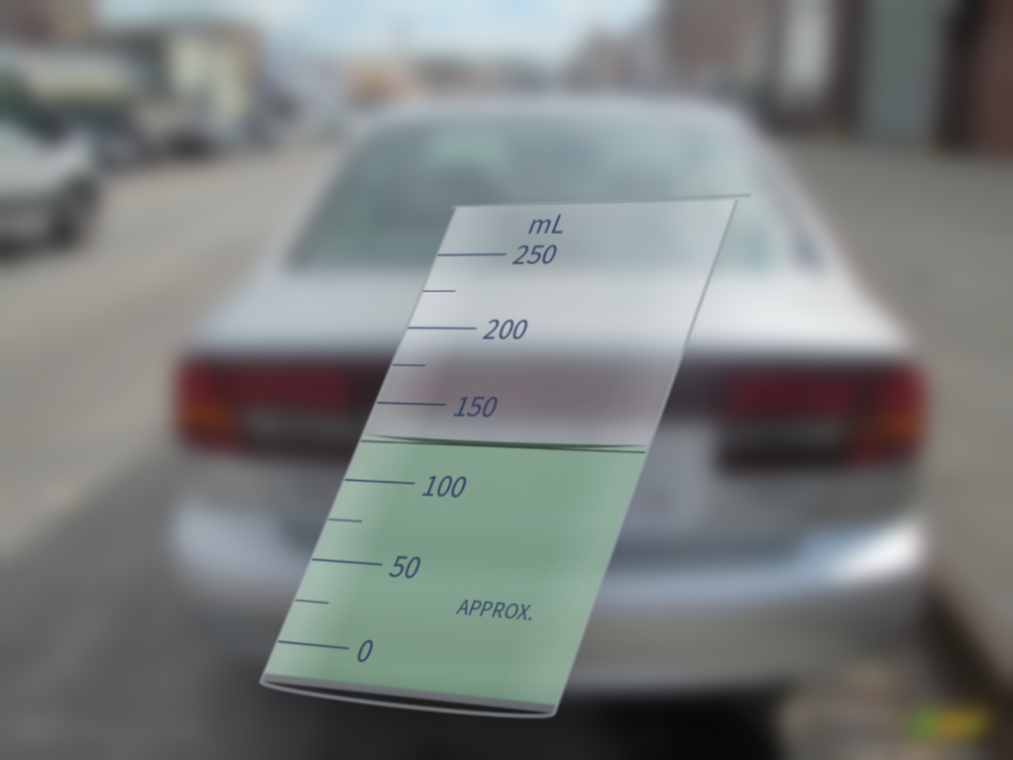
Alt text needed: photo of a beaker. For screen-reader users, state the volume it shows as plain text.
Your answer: 125 mL
